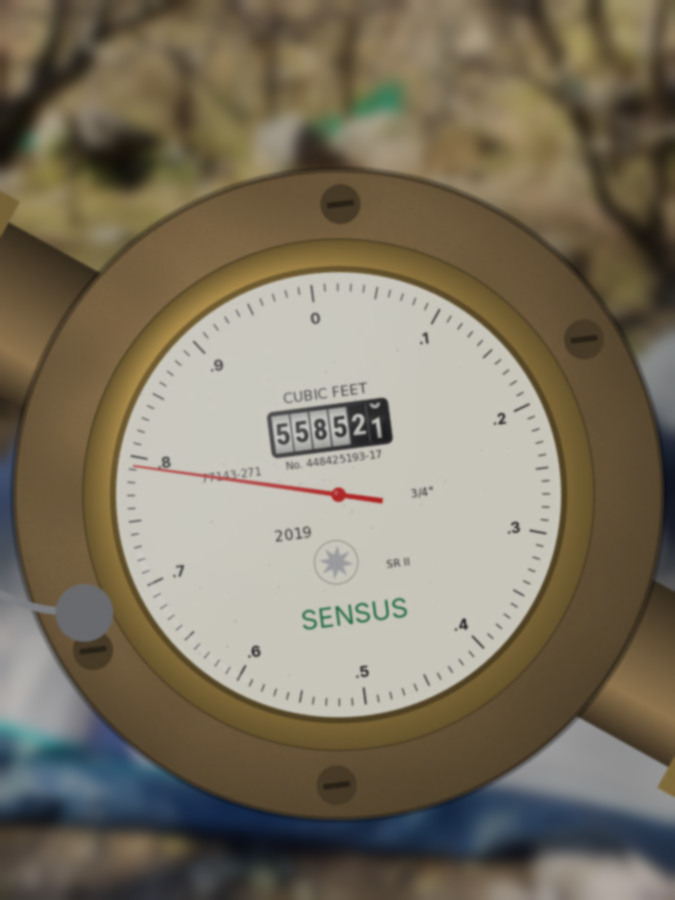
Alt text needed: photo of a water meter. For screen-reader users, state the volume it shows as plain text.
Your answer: 558520.79 ft³
